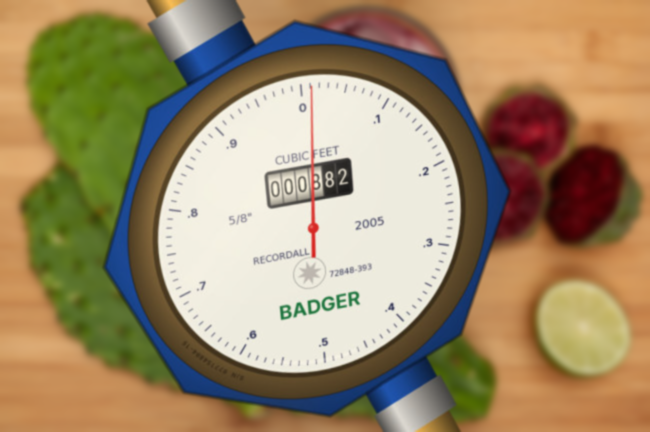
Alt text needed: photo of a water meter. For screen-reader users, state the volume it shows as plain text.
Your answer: 882.01 ft³
